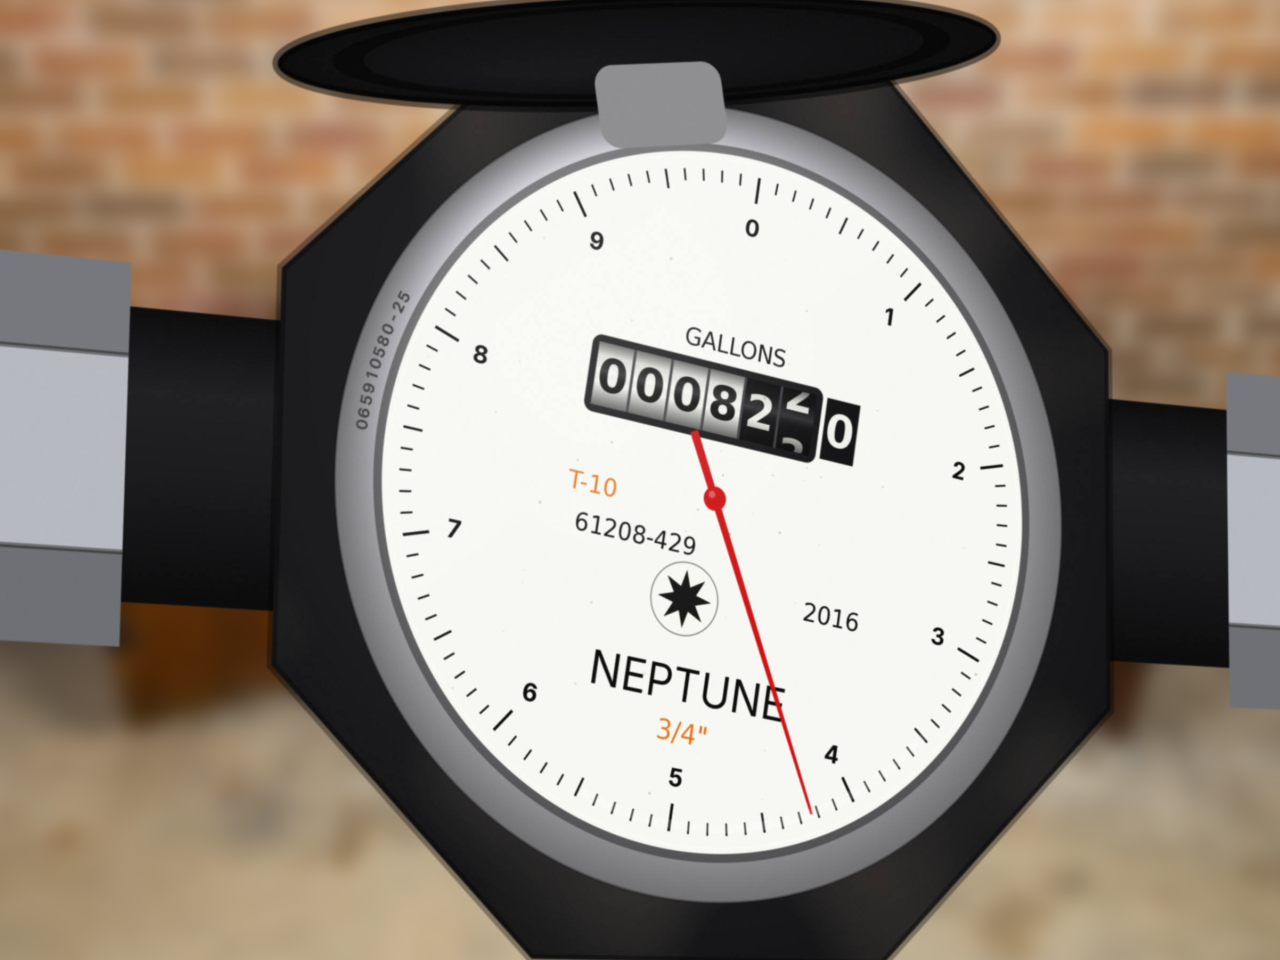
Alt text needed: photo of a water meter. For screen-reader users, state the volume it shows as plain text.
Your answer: 8224.2 gal
